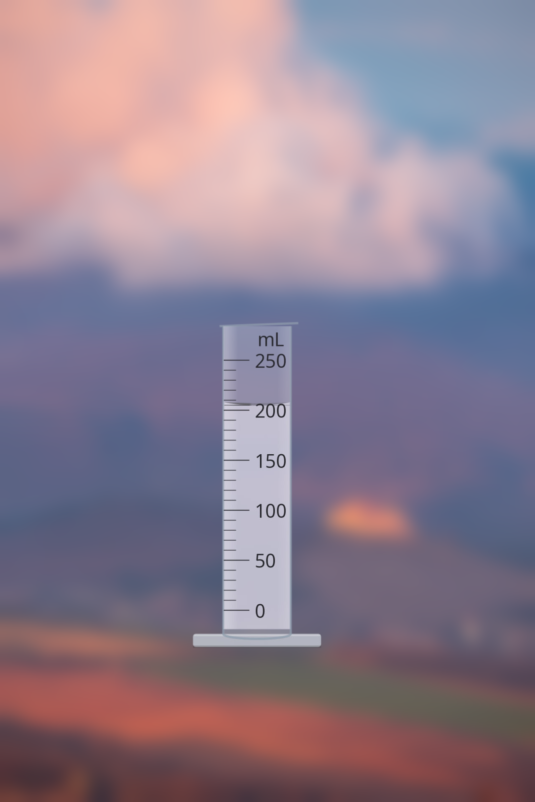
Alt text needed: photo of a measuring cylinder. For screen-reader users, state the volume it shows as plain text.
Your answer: 205 mL
